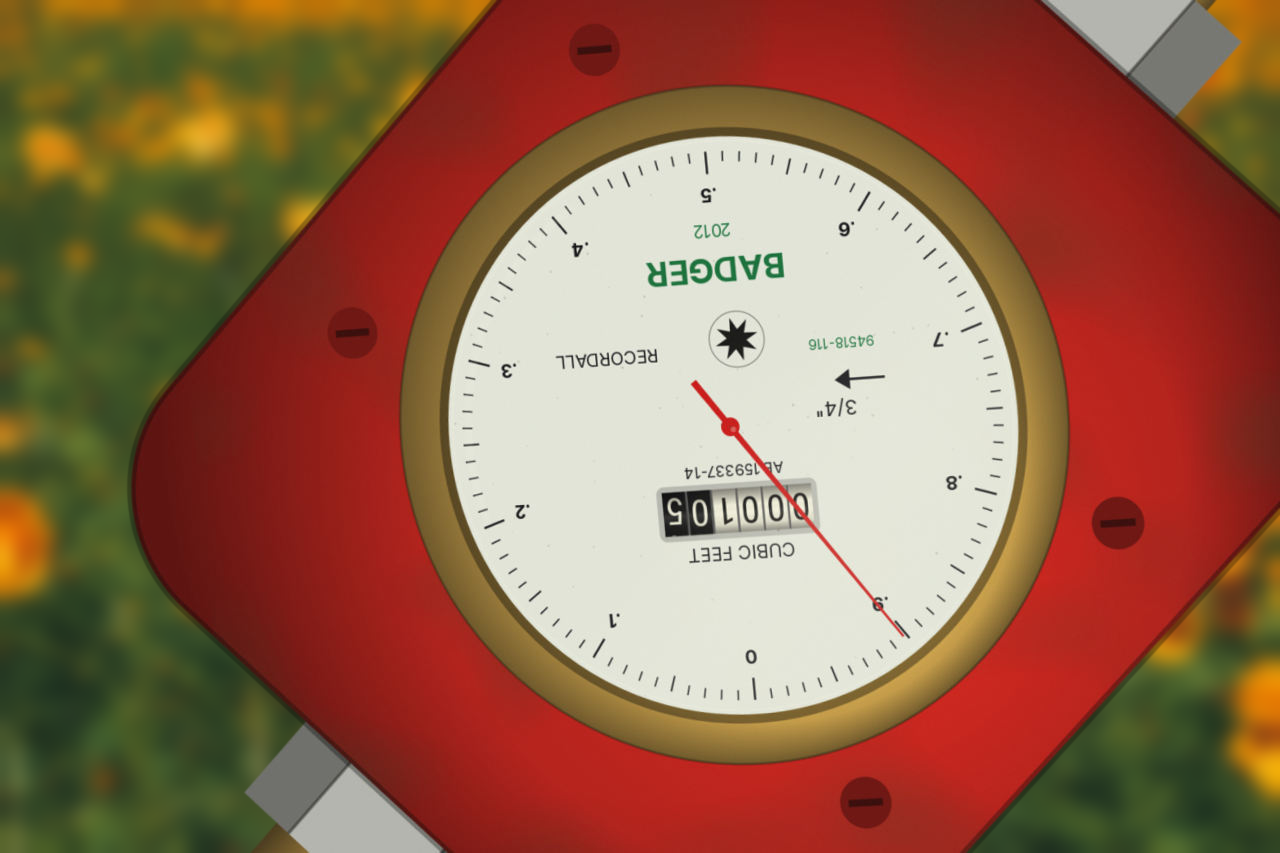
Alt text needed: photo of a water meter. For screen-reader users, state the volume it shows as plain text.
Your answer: 104.90 ft³
